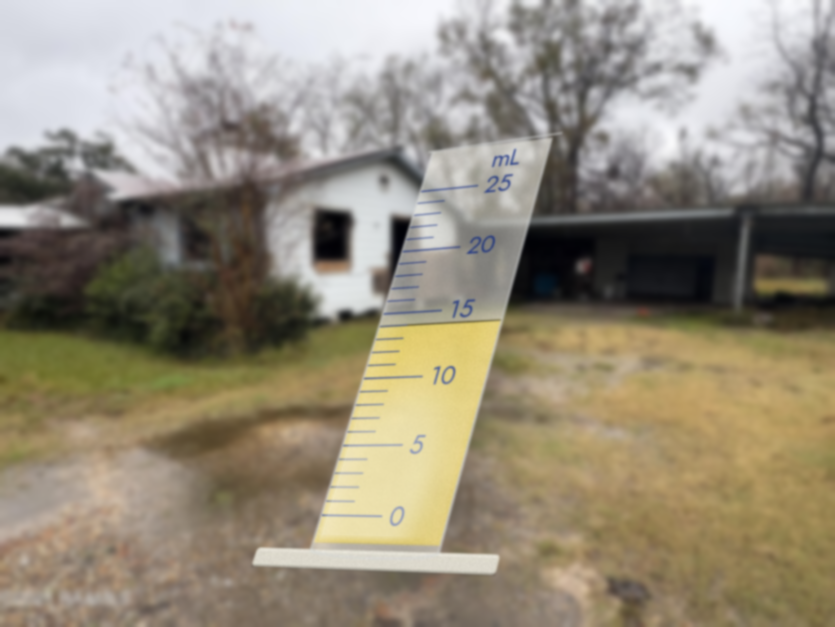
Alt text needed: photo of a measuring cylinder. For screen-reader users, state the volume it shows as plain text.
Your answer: 14 mL
